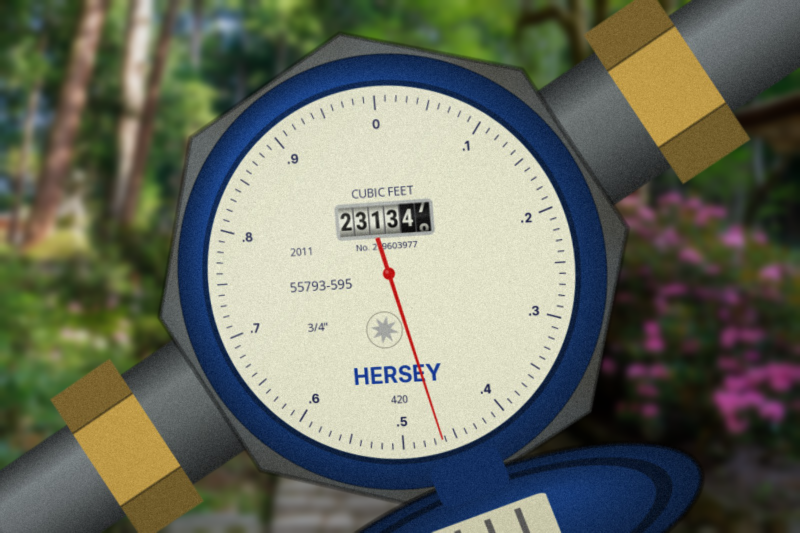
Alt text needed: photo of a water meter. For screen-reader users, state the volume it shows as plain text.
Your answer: 231347.46 ft³
